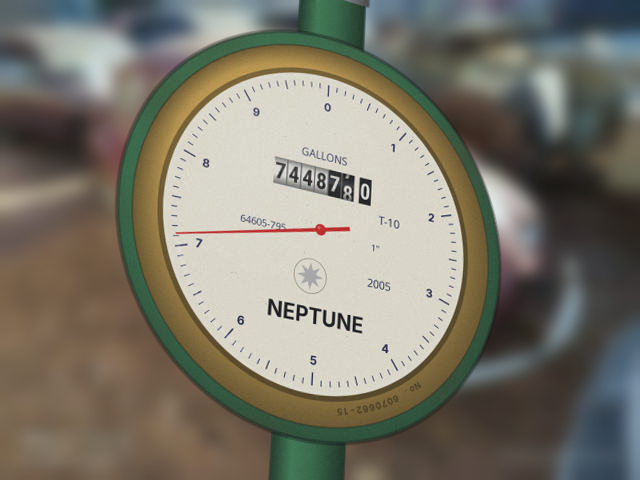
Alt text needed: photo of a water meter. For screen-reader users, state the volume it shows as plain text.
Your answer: 7448777.1 gal
